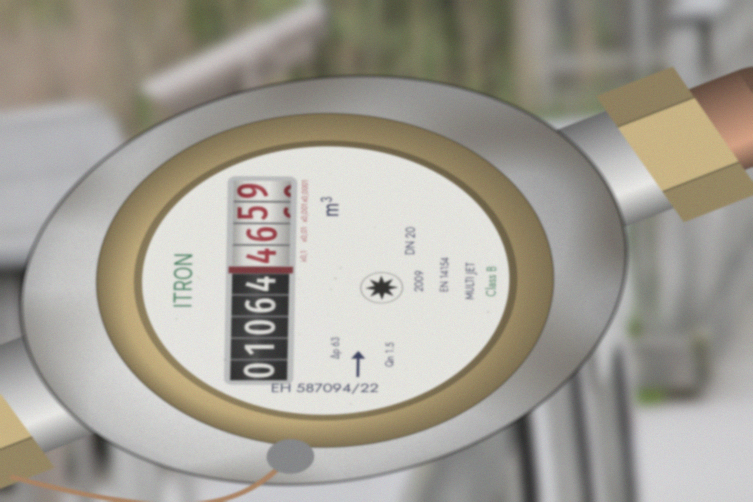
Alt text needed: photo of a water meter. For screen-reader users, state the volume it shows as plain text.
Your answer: 1064.4659 m³
